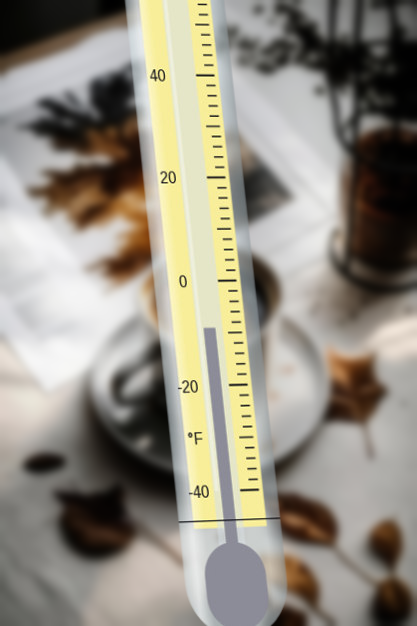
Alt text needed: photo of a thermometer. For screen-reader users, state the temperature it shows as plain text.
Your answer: -9 °F
